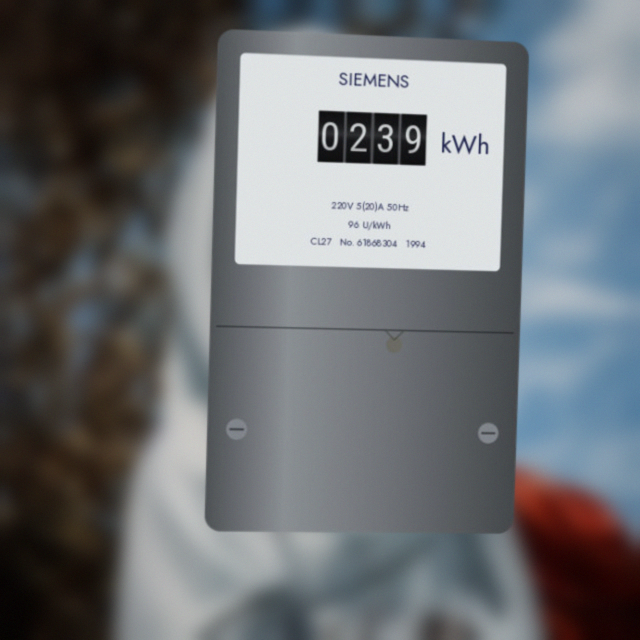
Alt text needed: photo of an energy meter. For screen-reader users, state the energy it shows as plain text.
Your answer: 239 kWh
